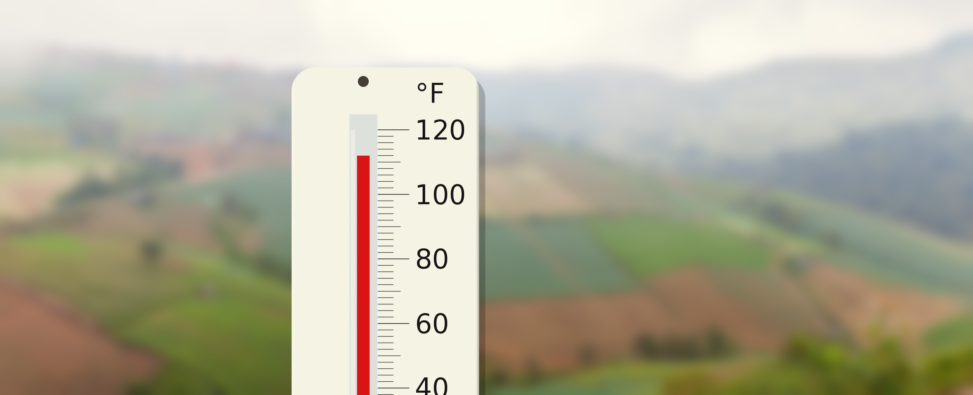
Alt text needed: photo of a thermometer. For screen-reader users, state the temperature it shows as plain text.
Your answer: 112 °F
